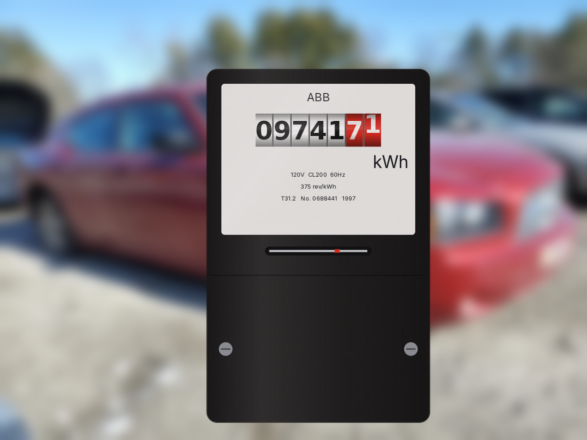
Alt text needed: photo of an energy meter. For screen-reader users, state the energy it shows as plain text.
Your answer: 9741.71 kWh
